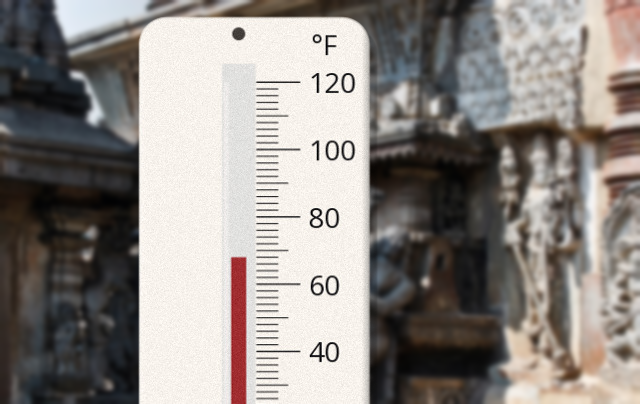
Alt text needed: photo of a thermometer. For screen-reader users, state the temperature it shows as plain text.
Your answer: 68 °F
